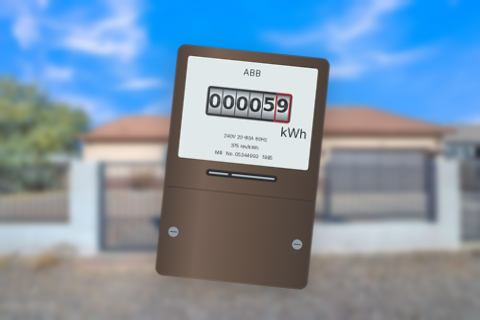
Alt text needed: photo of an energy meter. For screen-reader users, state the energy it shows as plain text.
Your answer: 5.9 kWh
